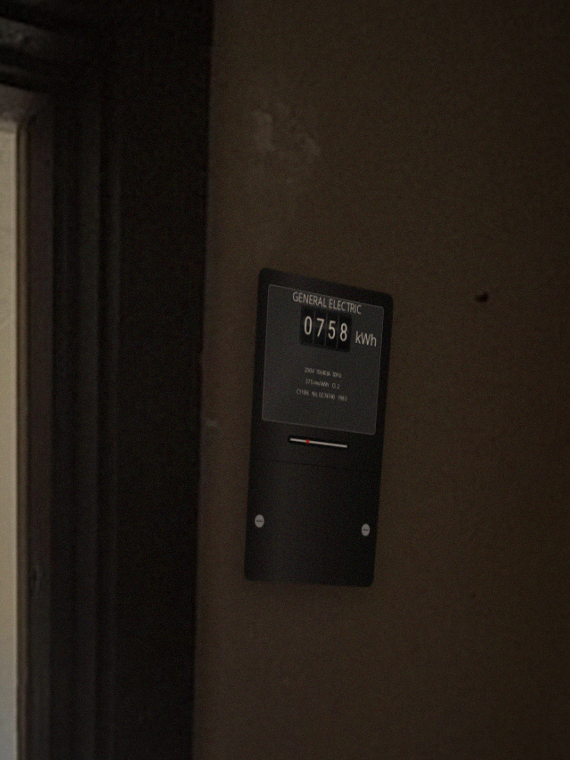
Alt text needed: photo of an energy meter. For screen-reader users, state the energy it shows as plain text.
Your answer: 758 kWh
